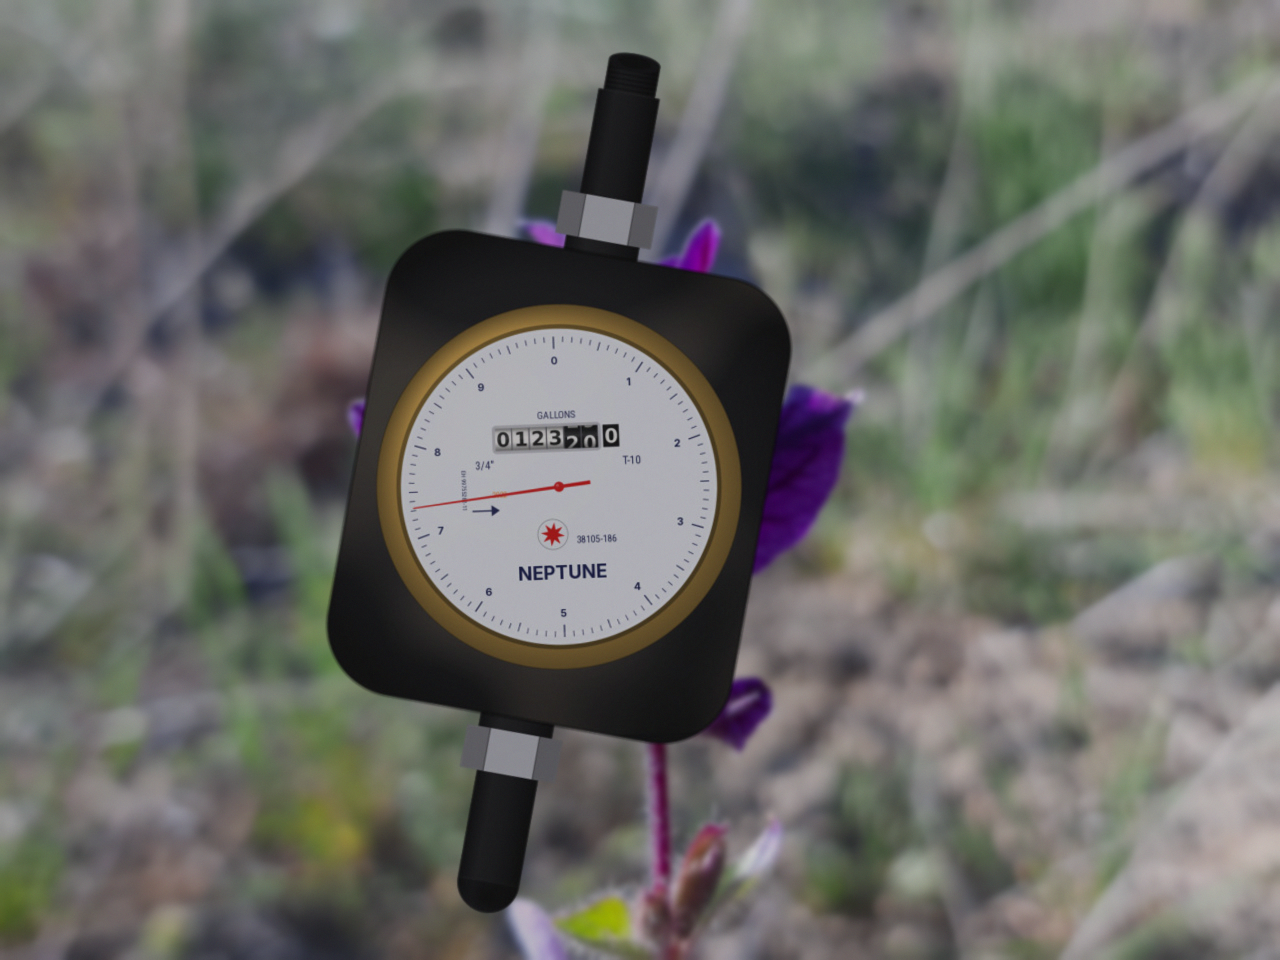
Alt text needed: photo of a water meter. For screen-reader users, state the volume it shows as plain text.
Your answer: 123197.3 gal
